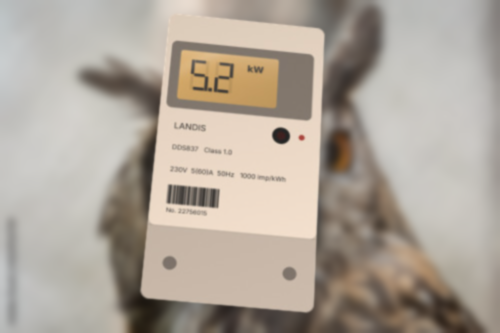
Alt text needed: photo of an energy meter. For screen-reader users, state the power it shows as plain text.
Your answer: 5.2 kW
